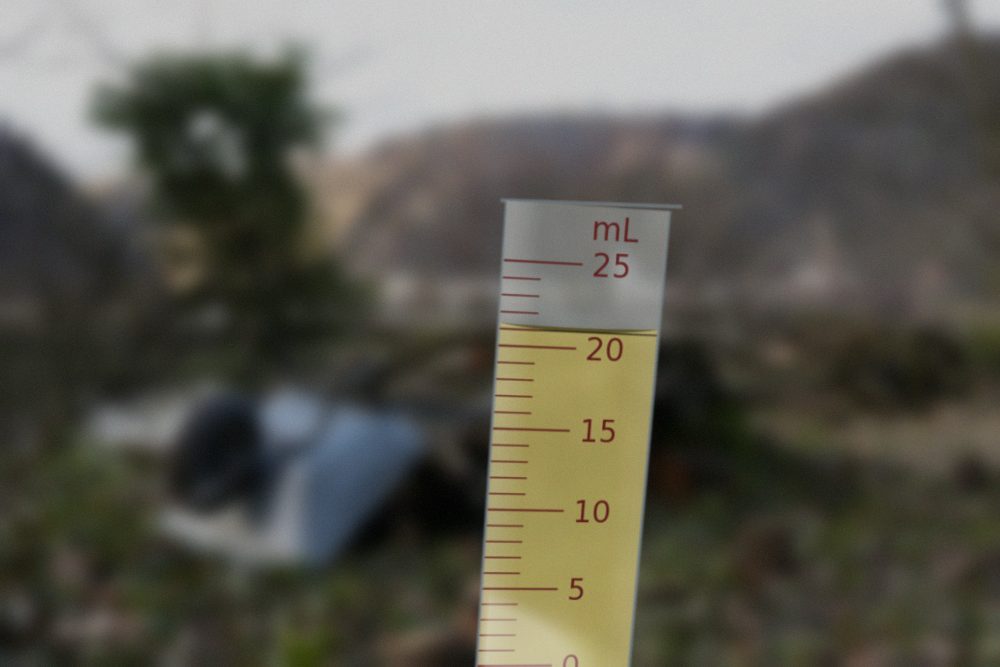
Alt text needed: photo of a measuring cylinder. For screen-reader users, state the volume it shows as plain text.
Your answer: 21 mL
